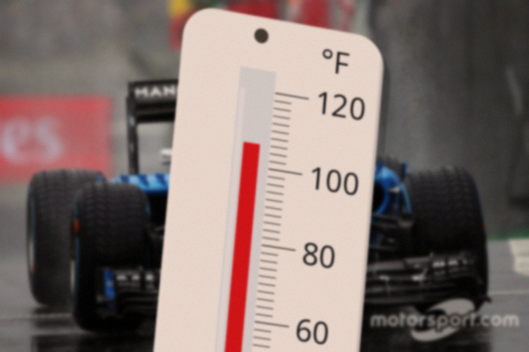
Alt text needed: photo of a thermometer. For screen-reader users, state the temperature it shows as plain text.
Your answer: 106 °F
